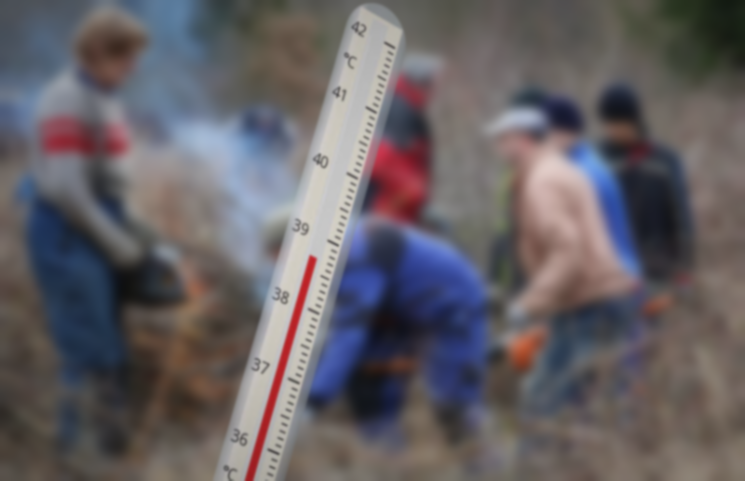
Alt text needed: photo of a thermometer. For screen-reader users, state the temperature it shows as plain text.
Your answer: 38.7 °C
